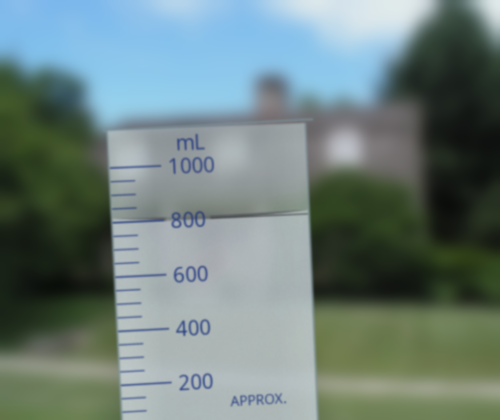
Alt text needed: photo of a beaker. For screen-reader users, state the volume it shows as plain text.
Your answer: 800 mL
